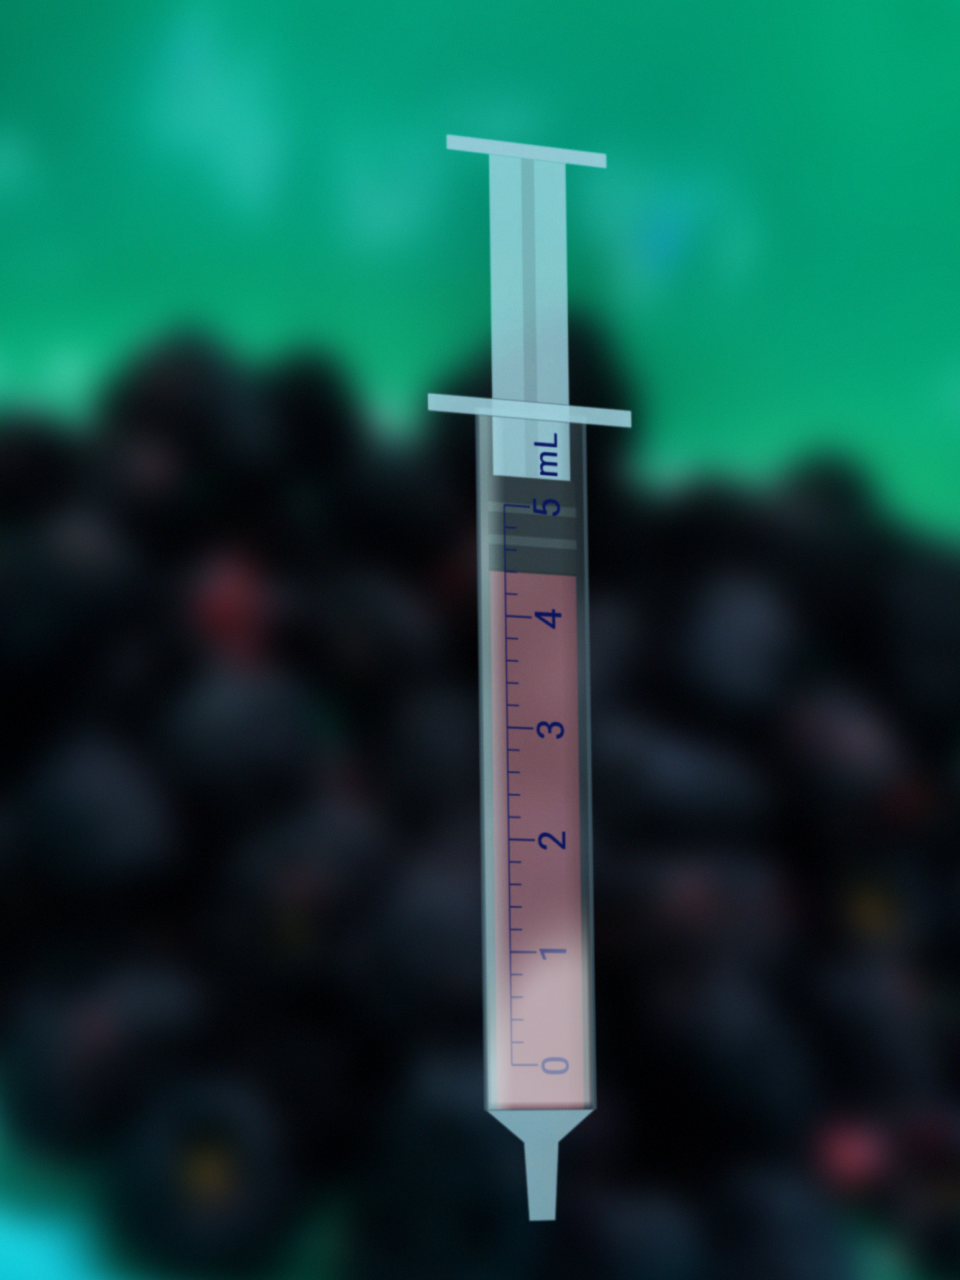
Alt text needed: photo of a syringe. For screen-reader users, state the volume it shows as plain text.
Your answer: 4.4 mL
